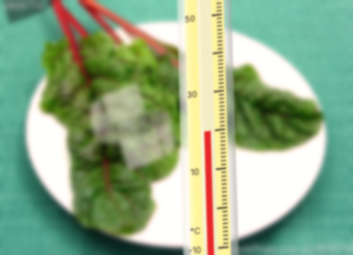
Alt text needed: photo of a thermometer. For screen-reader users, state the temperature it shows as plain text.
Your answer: 20 °C
